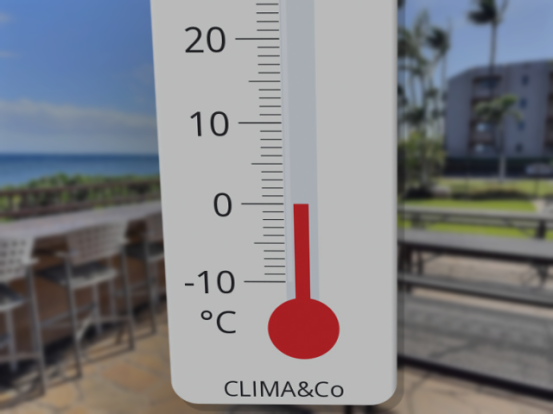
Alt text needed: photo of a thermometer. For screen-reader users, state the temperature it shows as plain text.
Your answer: 0 °C
